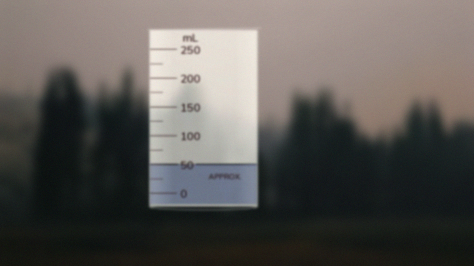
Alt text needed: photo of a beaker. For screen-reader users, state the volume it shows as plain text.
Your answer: 50 mL
